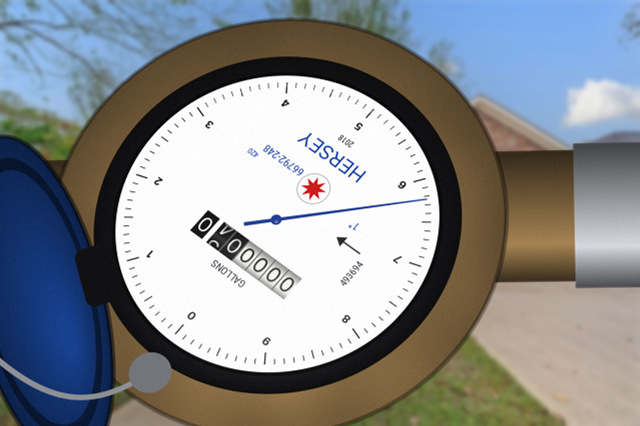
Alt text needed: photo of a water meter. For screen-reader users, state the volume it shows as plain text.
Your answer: 36.2 gal
